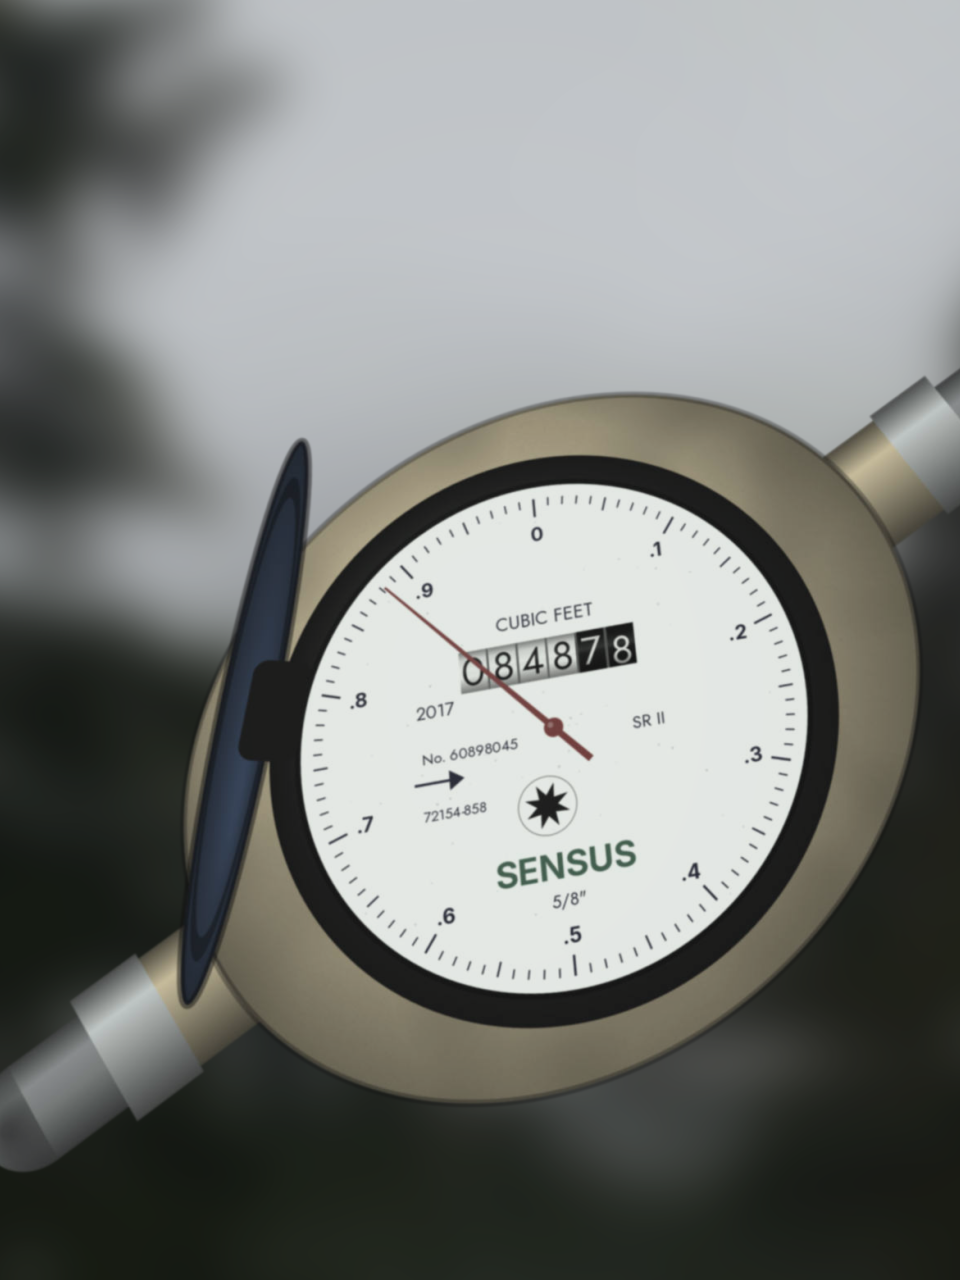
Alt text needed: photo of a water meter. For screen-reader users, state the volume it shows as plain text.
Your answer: 84877.88 ft³
